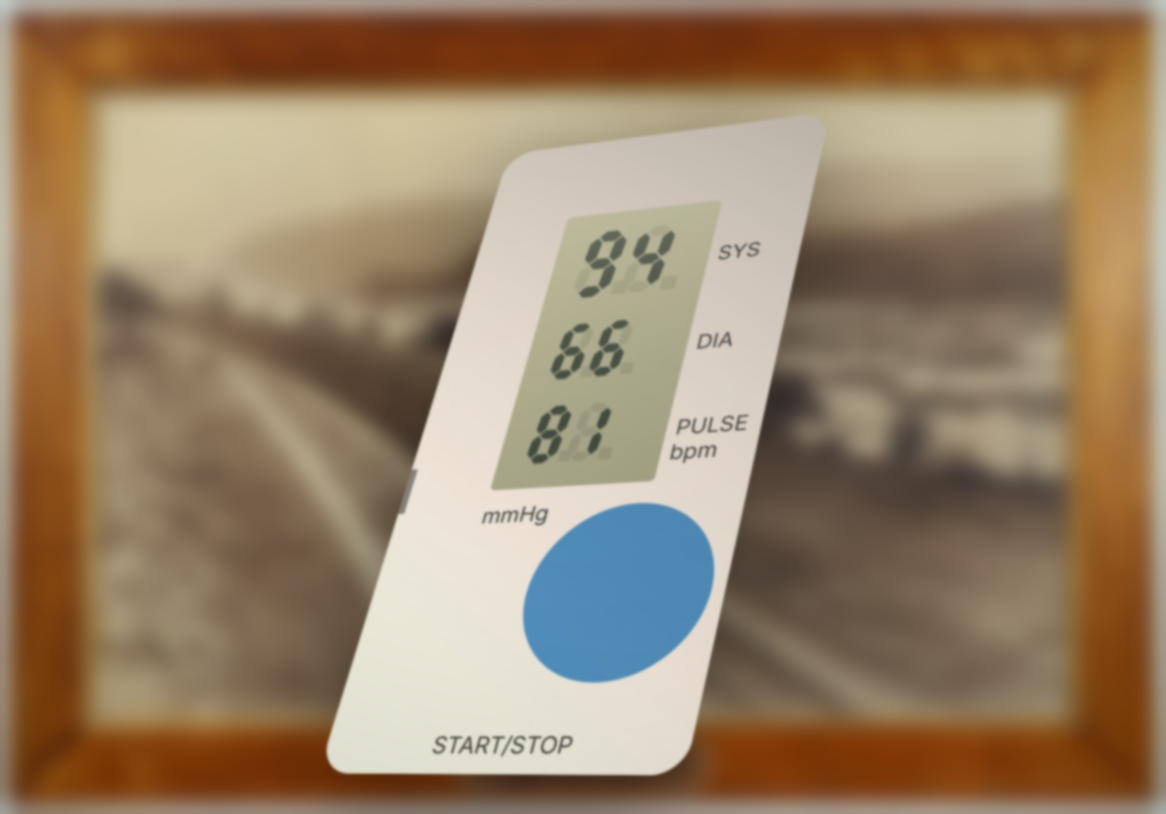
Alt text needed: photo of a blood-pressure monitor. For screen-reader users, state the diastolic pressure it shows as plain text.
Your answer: 66 mmHg
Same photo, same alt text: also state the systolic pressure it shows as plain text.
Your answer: 94 mmHg
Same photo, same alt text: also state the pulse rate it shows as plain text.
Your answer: 81 bpm
